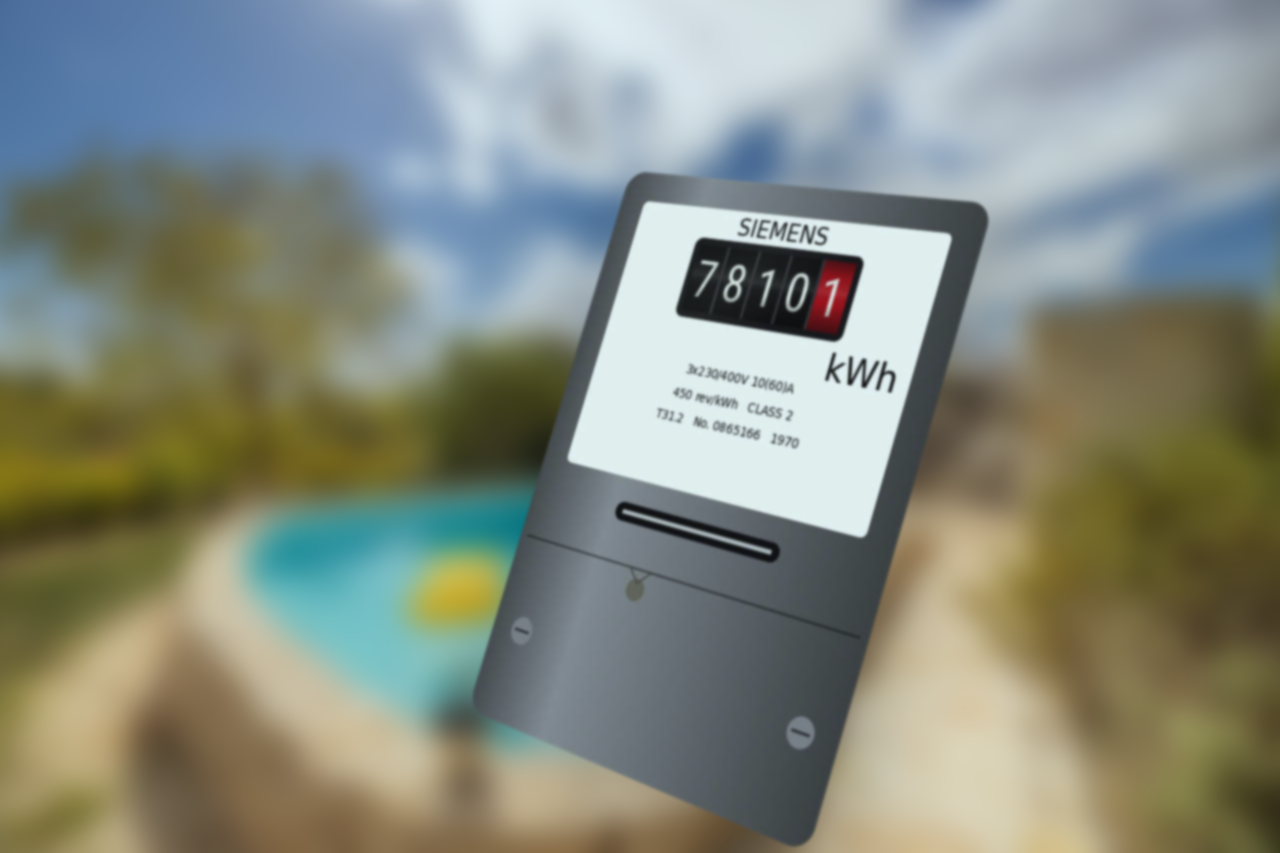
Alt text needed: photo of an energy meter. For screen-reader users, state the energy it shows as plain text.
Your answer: 7810.1 kWh
